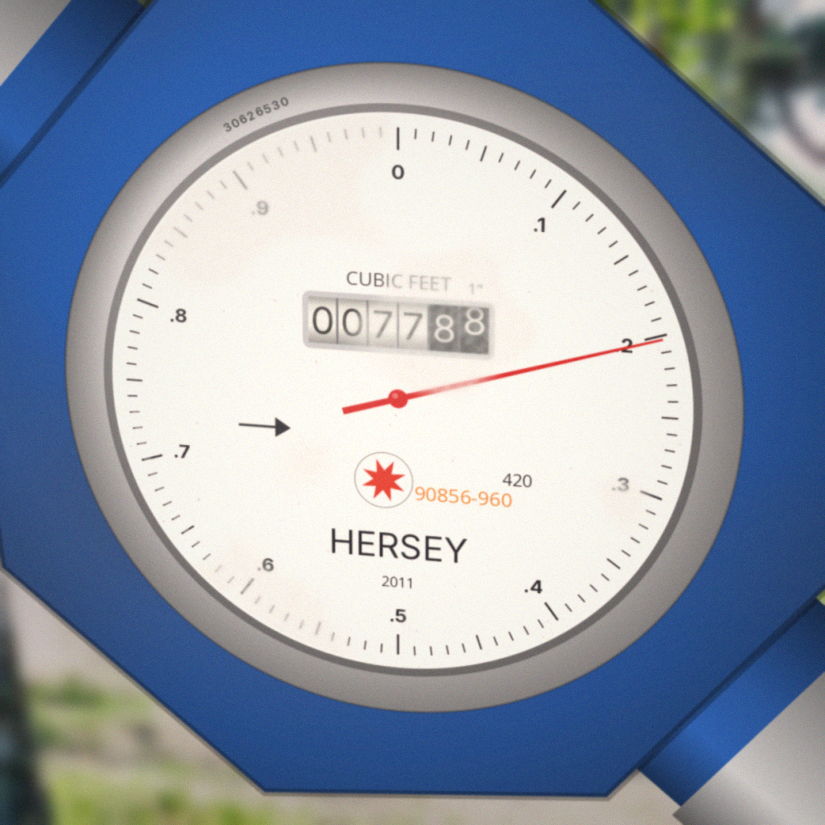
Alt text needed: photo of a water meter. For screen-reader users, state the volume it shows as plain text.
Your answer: 7788.20 ft³
